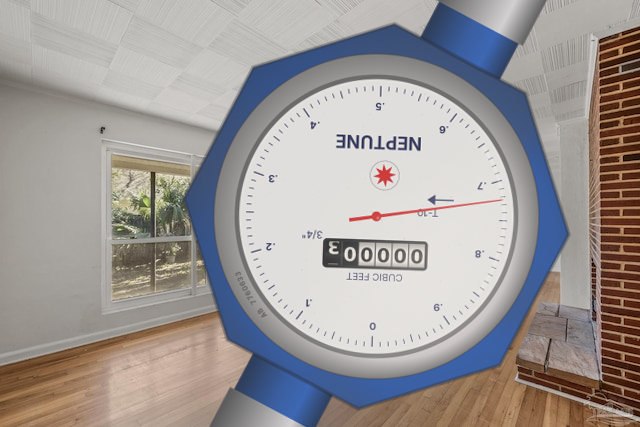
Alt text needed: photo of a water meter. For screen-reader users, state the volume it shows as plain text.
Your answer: 2.72 ft³
